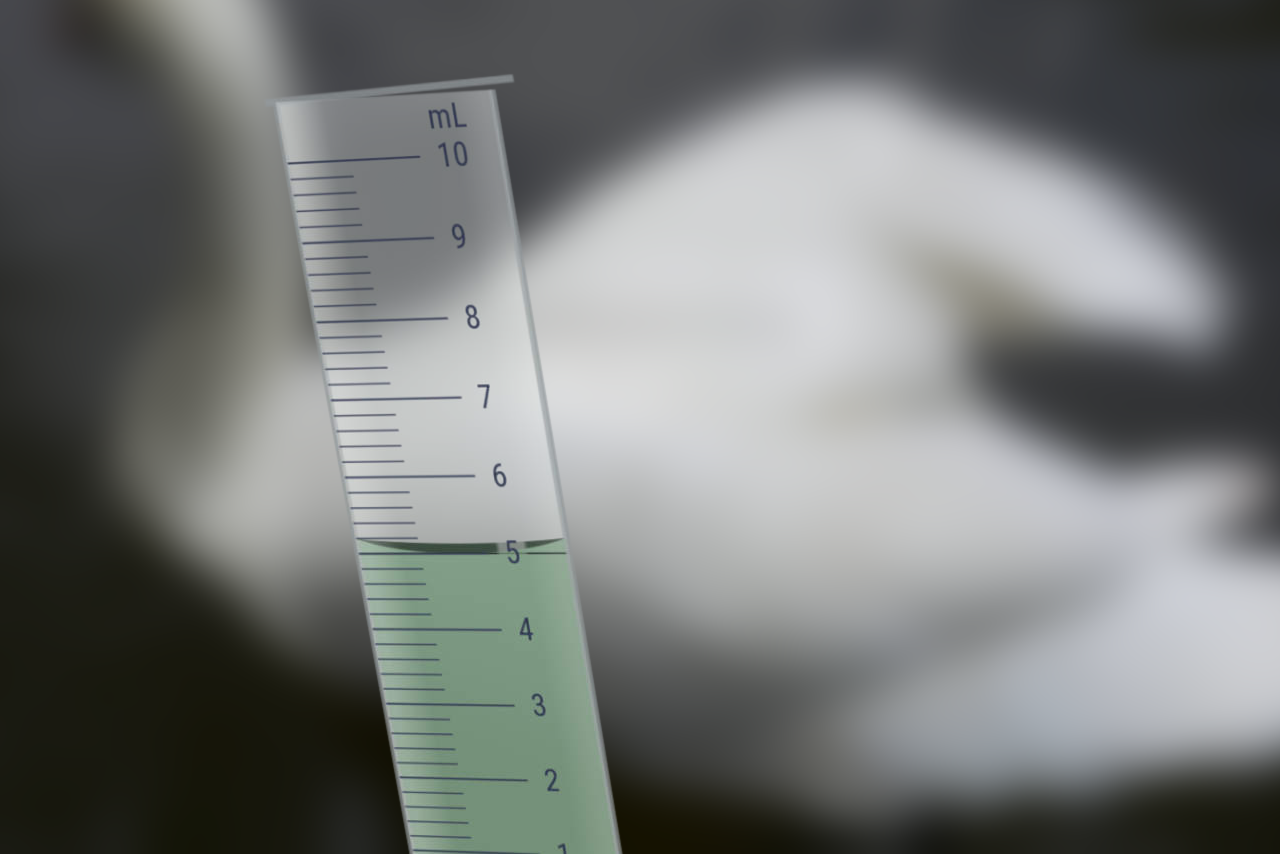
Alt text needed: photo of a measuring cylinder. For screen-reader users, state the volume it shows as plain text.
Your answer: 5 mL
